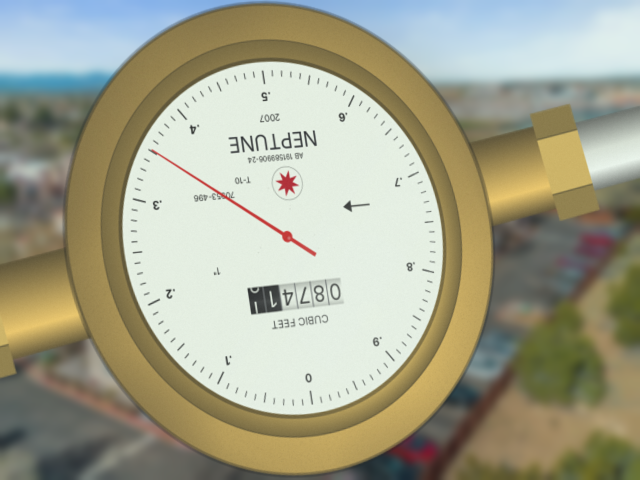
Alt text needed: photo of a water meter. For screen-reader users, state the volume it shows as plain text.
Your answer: 87411.35 ft³
